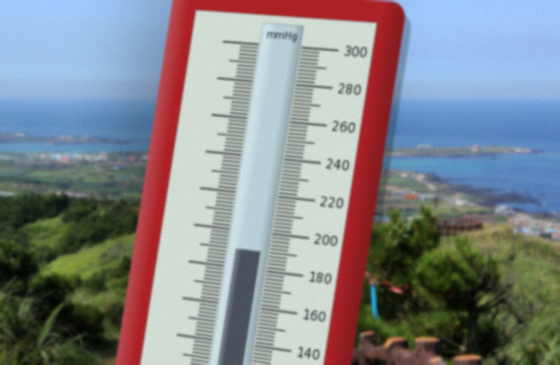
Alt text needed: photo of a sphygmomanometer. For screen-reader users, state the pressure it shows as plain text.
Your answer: 190 mmHg
